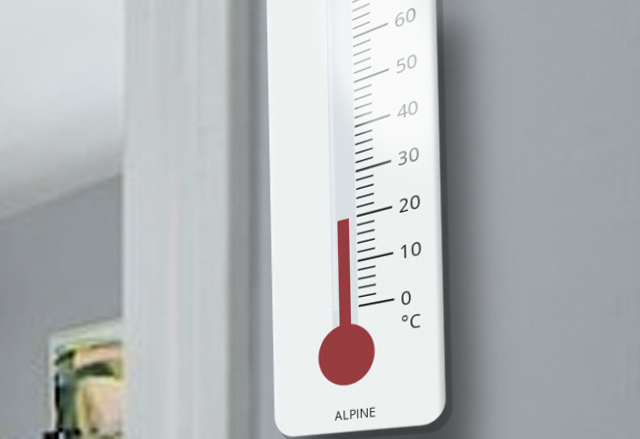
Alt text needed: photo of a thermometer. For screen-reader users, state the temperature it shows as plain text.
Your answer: 20 °C
